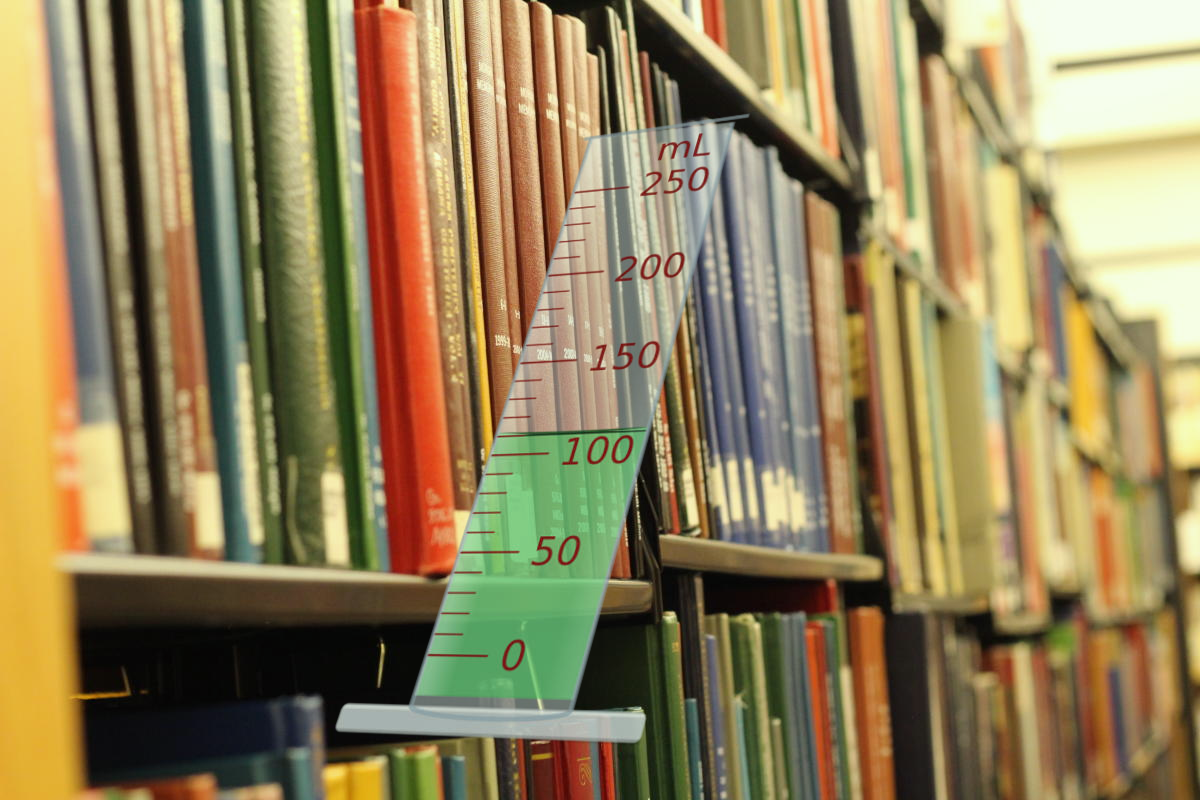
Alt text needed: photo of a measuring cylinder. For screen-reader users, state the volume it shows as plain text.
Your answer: 110 mL
